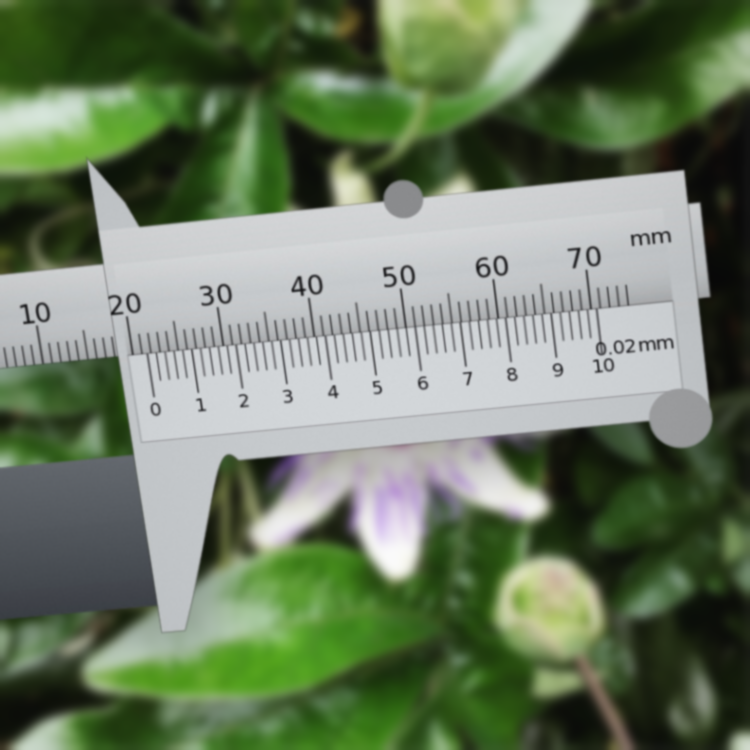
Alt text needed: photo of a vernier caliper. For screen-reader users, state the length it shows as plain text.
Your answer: 21.6 mm
